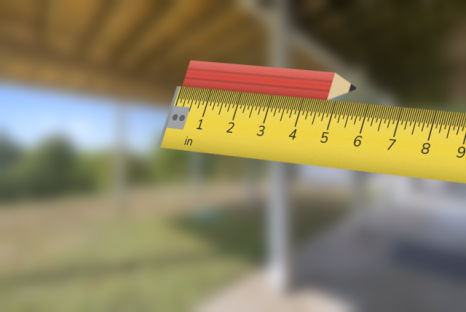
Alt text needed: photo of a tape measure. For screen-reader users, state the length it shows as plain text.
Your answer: 5.5 in
